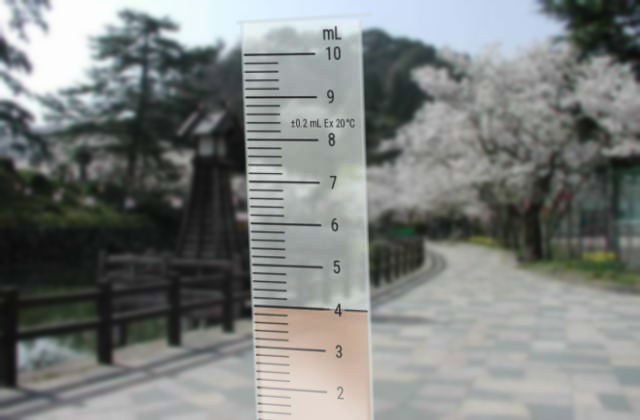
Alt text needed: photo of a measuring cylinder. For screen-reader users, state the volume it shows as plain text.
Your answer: 4 mL
